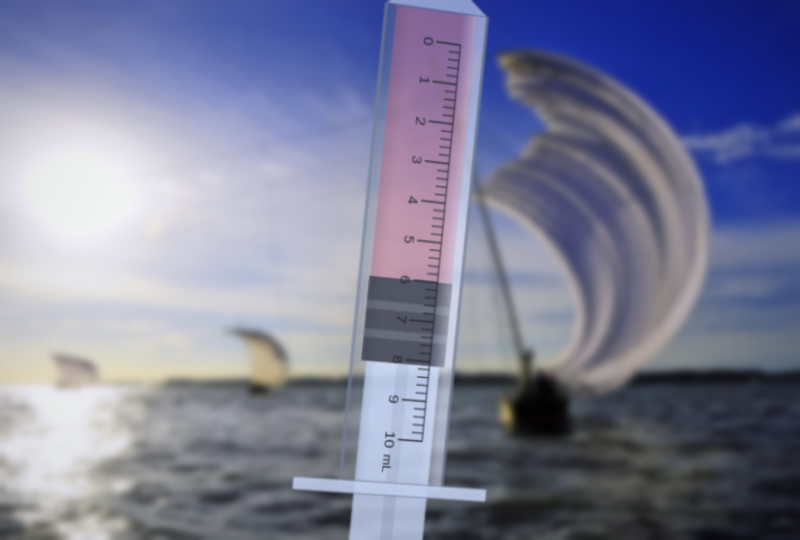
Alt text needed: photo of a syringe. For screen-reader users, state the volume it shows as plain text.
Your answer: 6 mL
